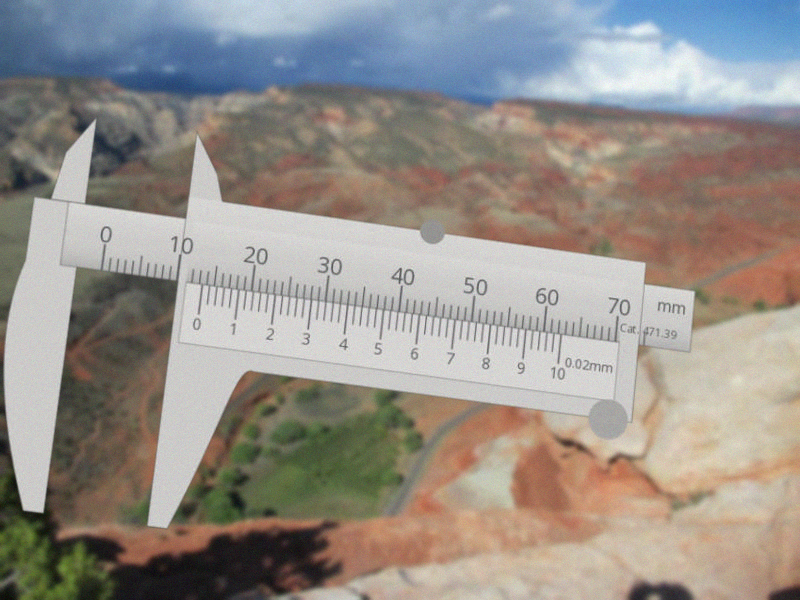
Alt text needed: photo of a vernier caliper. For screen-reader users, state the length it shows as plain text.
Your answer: 13.4 mm
